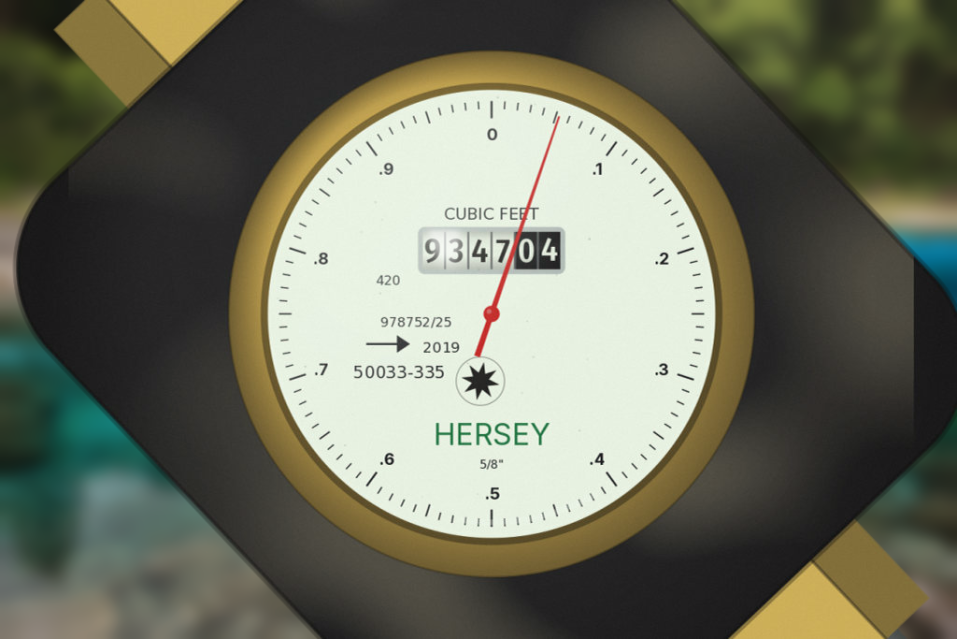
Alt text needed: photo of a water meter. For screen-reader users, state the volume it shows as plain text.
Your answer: 934704.05 ft³
